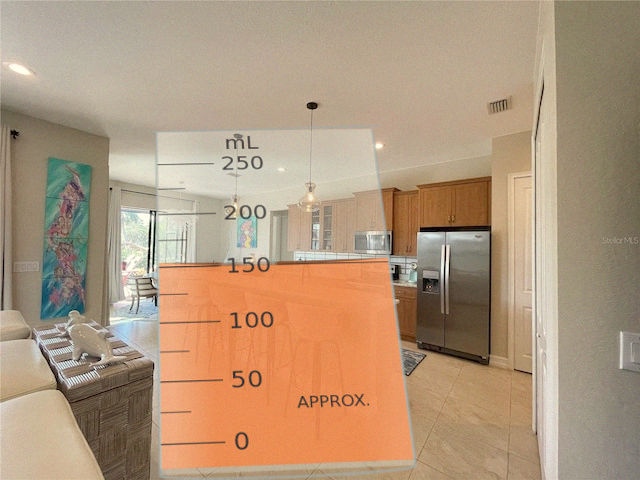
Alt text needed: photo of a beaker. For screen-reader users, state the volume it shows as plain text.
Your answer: 150 mL
